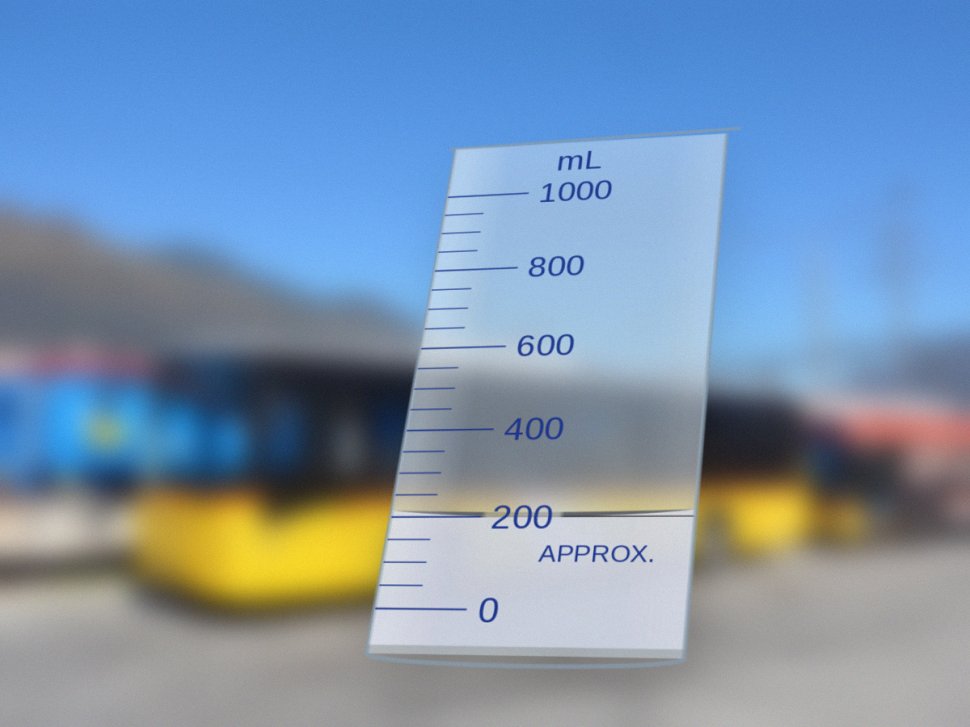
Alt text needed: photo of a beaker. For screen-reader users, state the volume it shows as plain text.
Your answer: 200 mL
